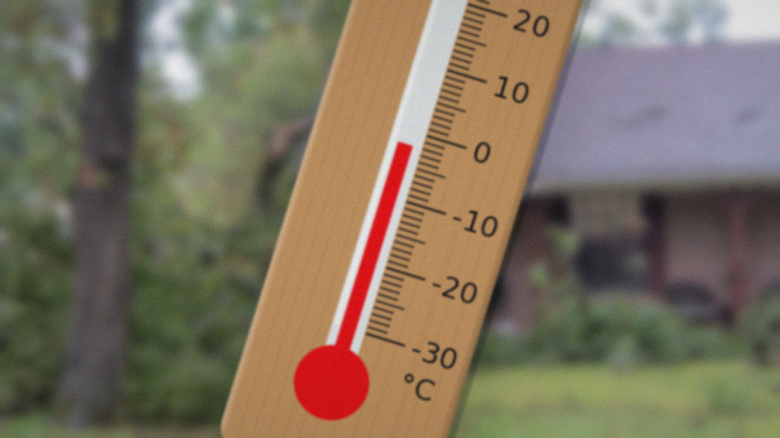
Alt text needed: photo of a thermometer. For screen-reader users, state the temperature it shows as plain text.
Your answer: -2 °C
